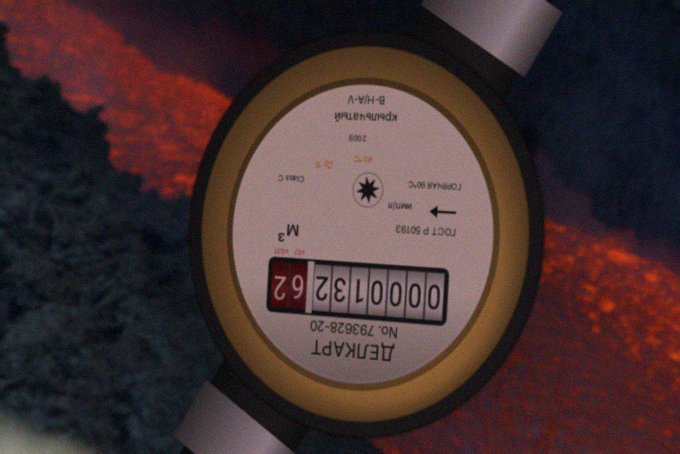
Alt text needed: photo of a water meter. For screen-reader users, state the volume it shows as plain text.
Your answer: 132.62 m³
